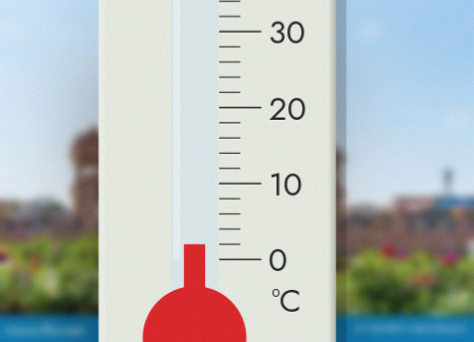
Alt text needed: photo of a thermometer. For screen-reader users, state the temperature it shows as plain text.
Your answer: 2 °C
